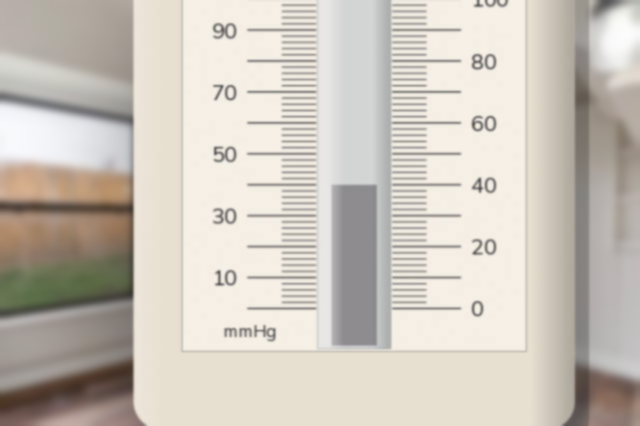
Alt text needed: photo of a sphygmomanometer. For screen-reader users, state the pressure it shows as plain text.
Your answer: 40 mmHg
